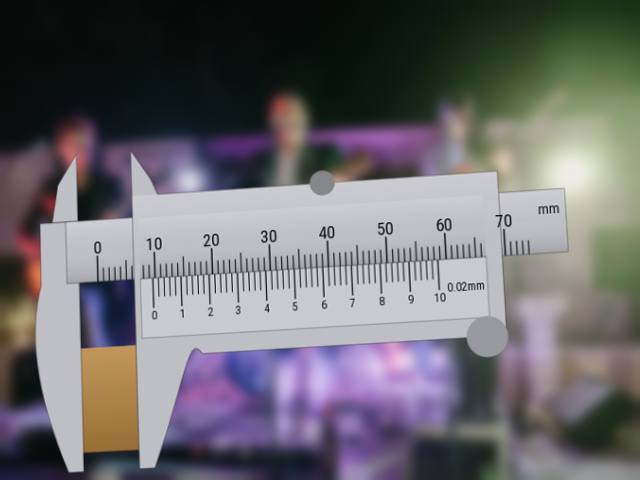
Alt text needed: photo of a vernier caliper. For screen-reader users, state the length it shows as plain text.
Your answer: 9.6 mm
